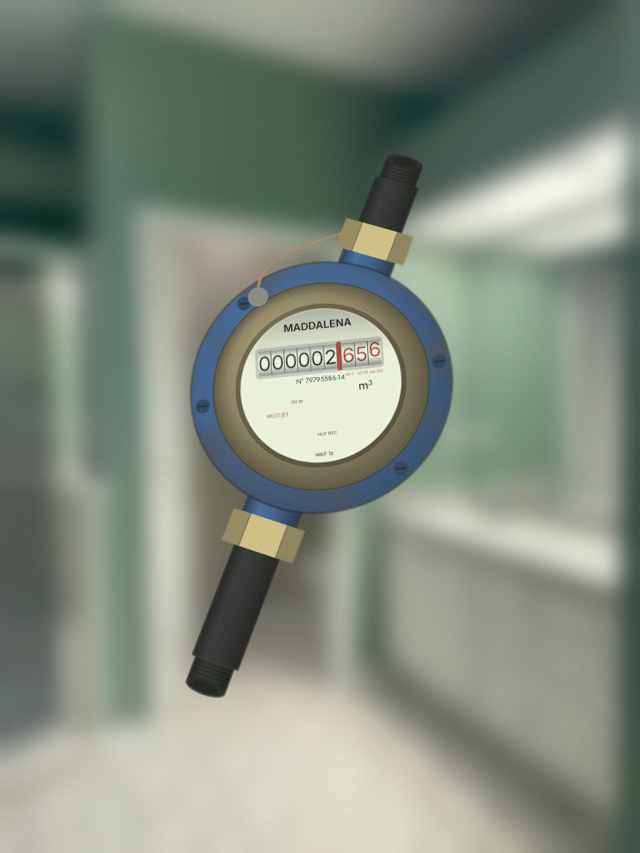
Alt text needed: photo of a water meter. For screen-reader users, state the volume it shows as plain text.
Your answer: 2.656 m³
